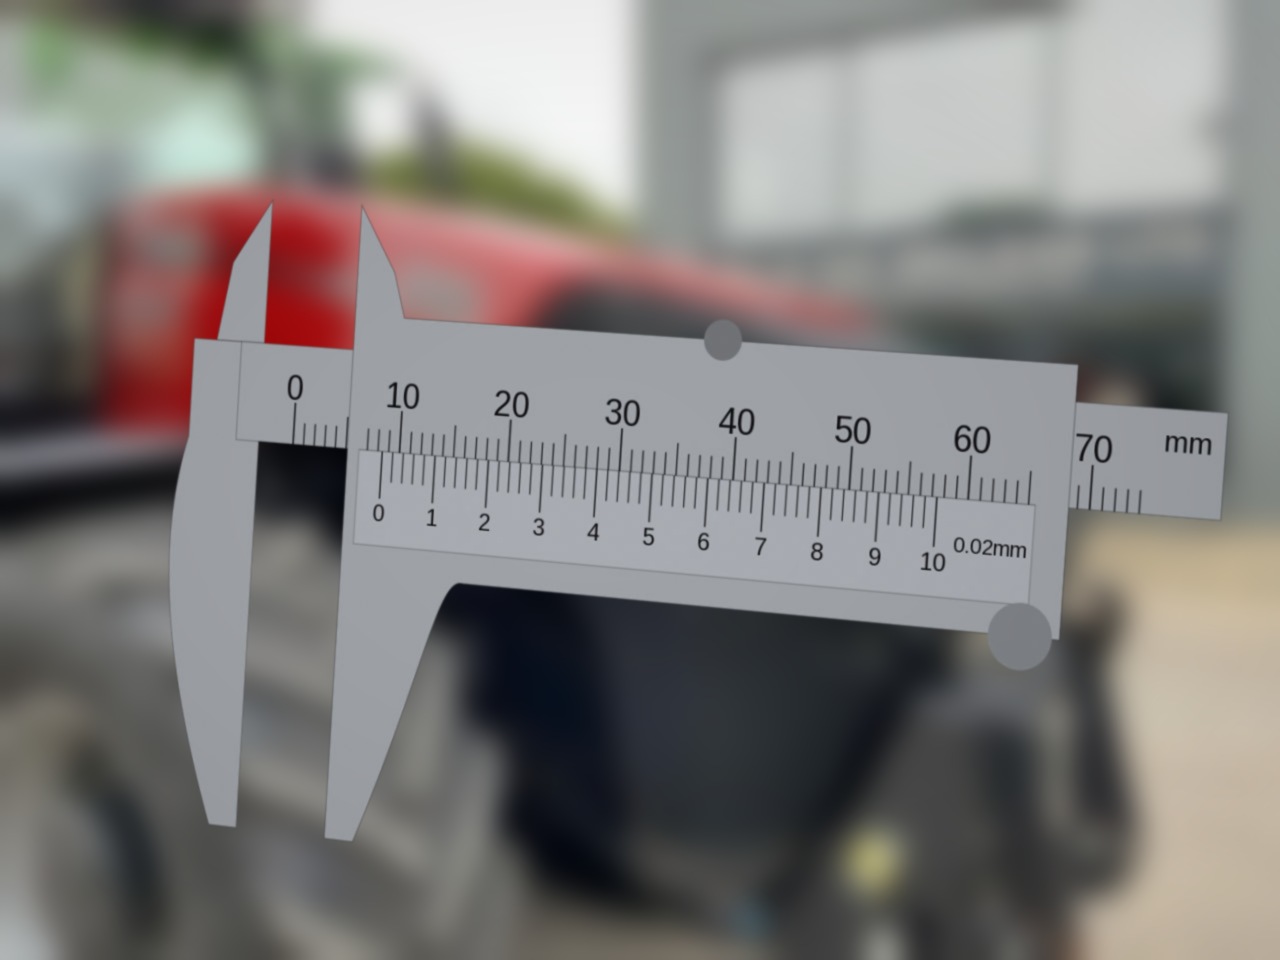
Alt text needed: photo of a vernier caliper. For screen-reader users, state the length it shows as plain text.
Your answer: 8.4 mm
